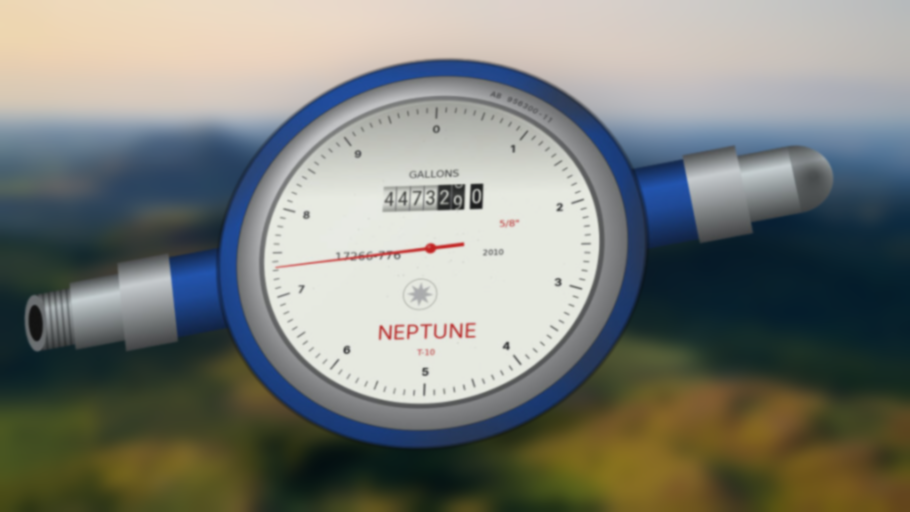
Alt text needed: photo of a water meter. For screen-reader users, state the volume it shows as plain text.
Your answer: 4473287.3 gal
